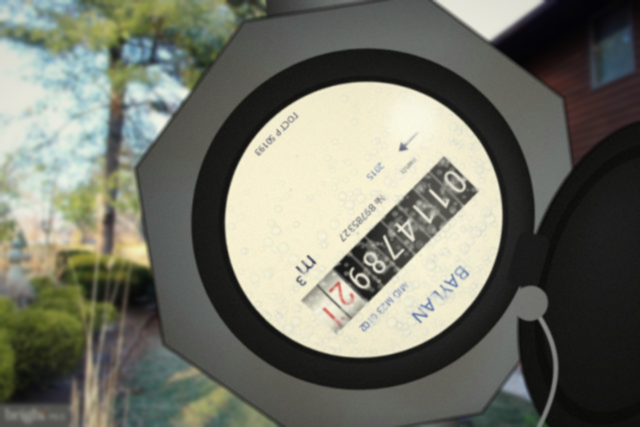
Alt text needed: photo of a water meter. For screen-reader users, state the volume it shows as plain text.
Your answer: 114789.21 m³
